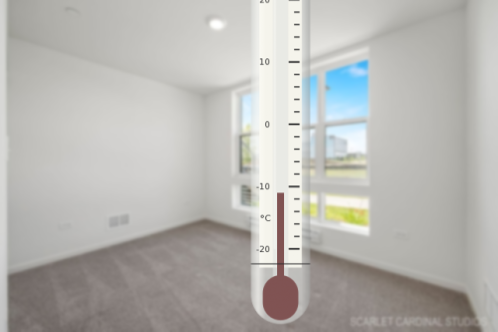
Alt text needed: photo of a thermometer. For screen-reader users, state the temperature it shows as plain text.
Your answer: -11 °C
